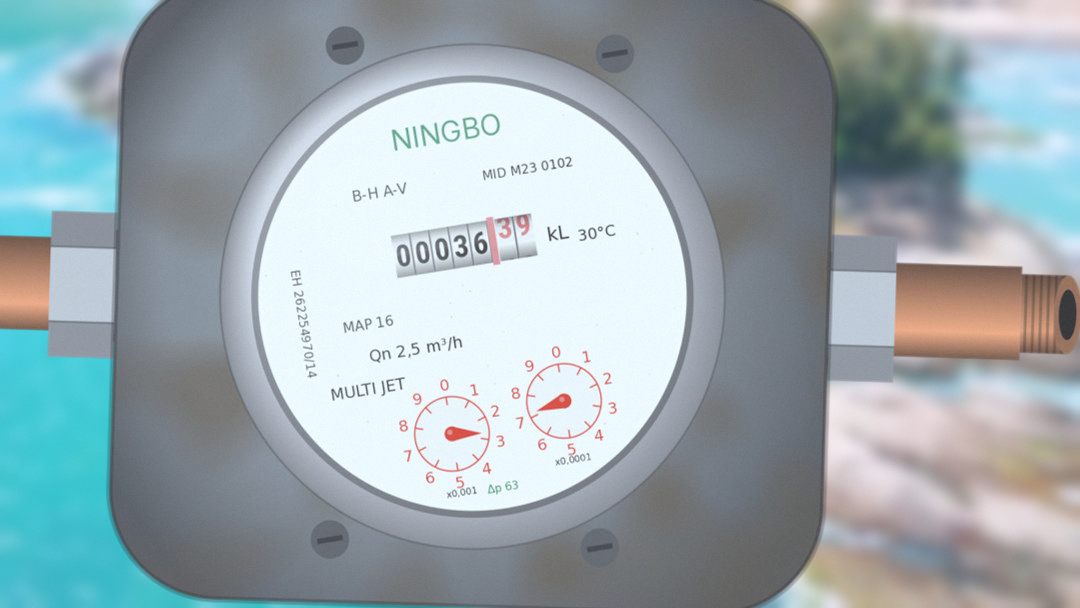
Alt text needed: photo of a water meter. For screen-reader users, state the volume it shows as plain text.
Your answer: 36.3927 kL
